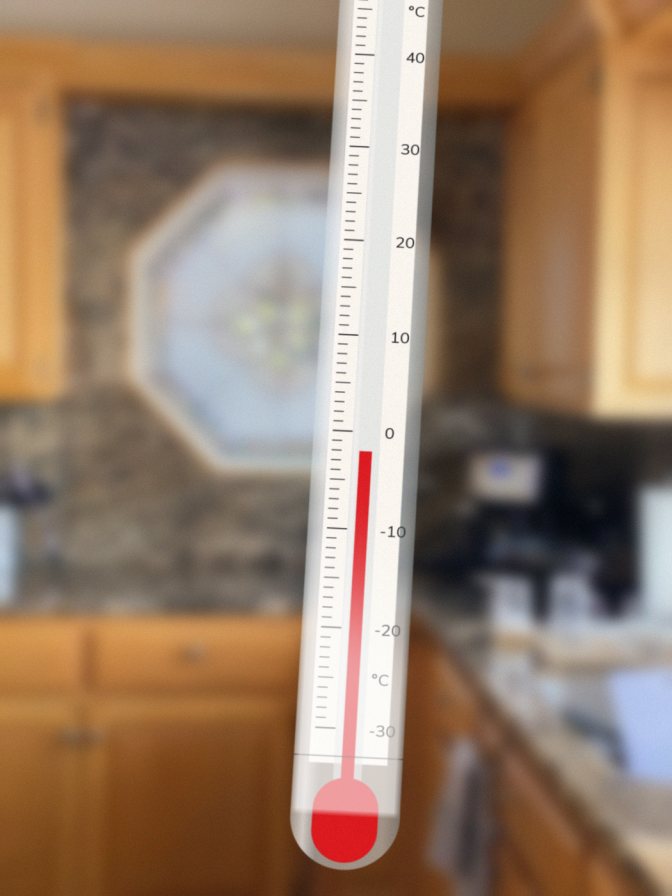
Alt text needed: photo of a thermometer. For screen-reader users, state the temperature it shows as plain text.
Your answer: -2 °C
